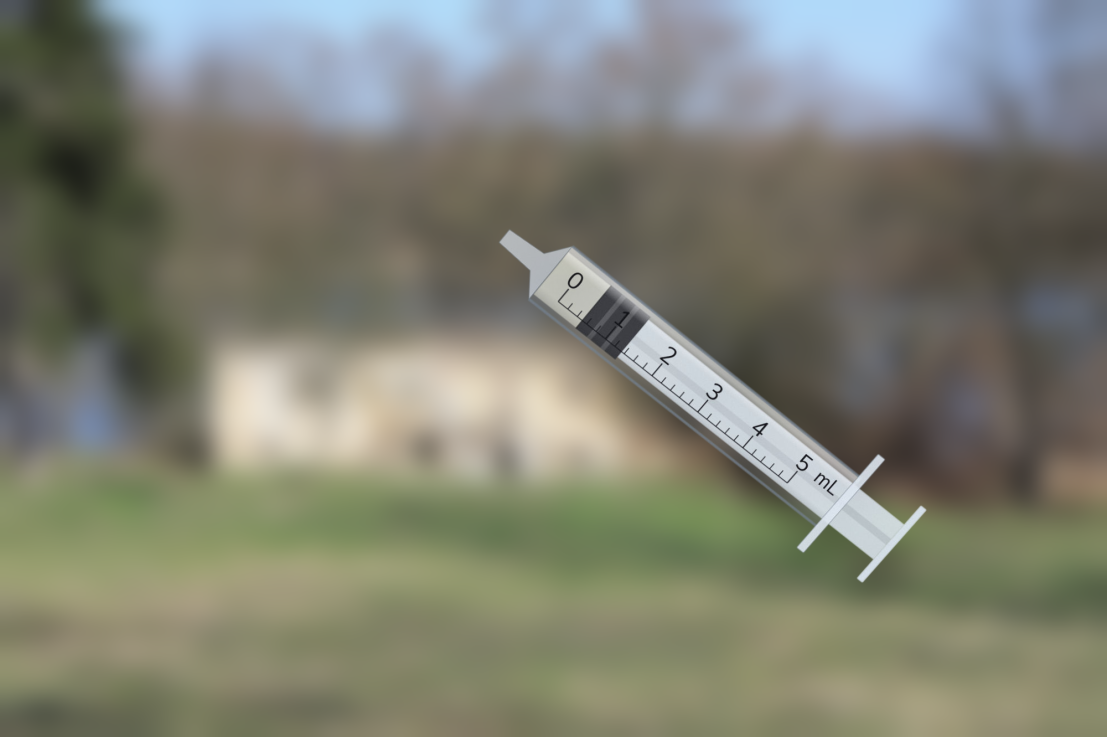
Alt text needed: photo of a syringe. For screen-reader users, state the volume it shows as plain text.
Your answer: 0.5 mL
